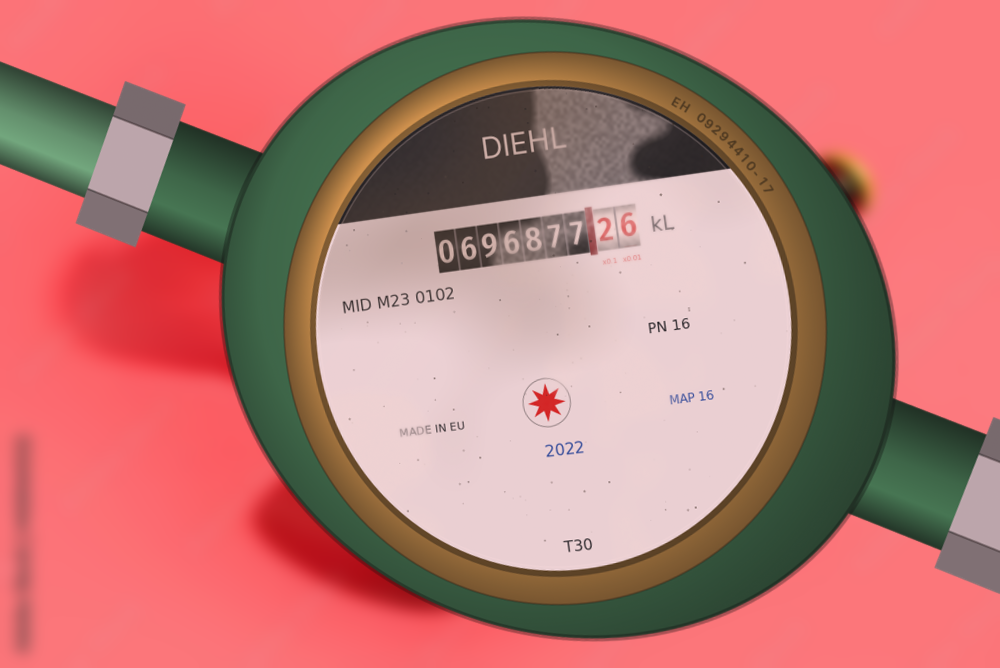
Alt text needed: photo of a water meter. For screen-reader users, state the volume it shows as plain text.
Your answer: 696877.26 kL
